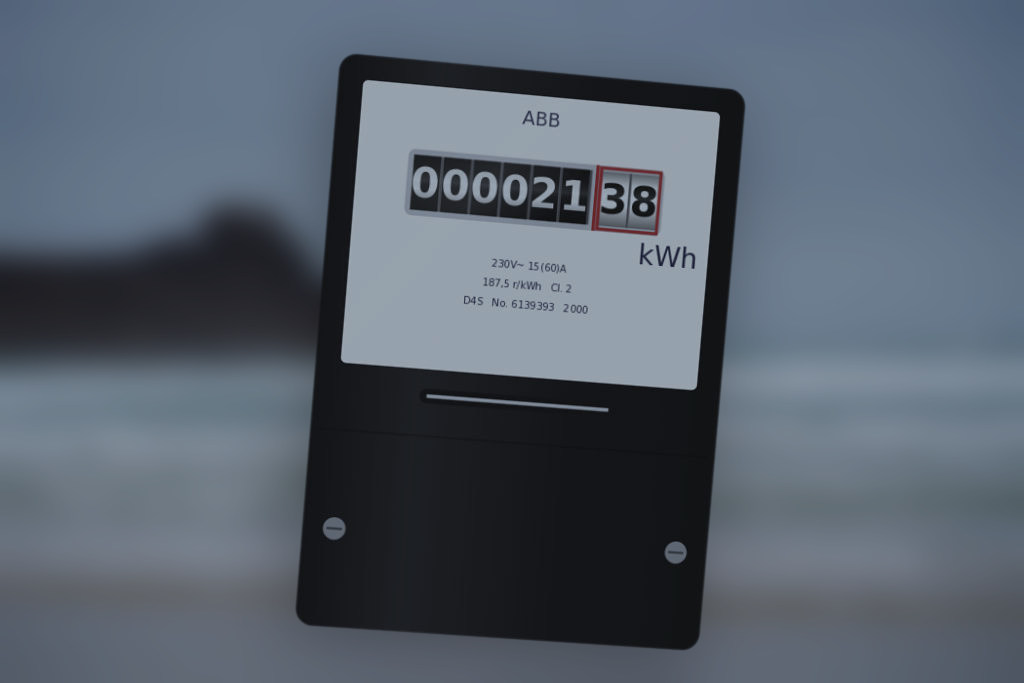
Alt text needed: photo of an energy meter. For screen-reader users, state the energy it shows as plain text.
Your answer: 21.38 kWh
